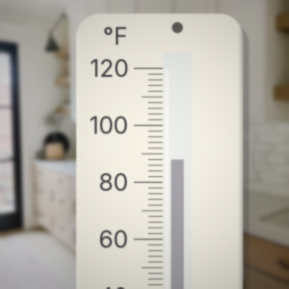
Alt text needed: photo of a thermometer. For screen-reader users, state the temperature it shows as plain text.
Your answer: 88 °F
